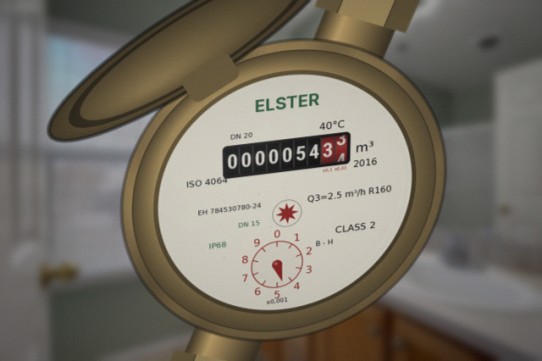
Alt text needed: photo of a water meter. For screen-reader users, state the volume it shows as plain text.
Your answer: 54.334 m³
